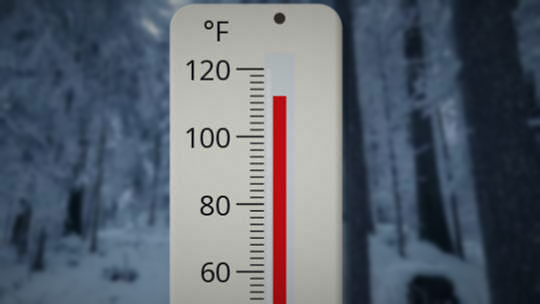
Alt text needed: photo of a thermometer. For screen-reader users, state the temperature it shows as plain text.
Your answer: 112 °F
